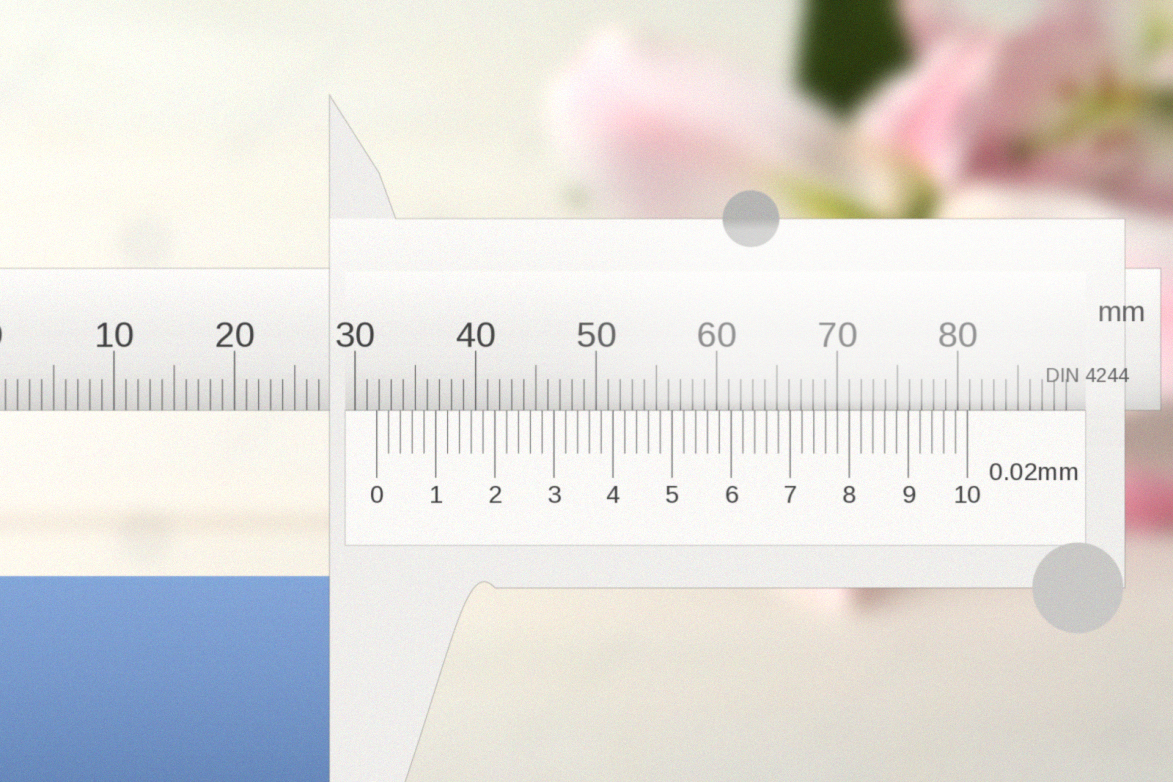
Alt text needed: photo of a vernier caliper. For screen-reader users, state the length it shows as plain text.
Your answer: 31.8 mm
